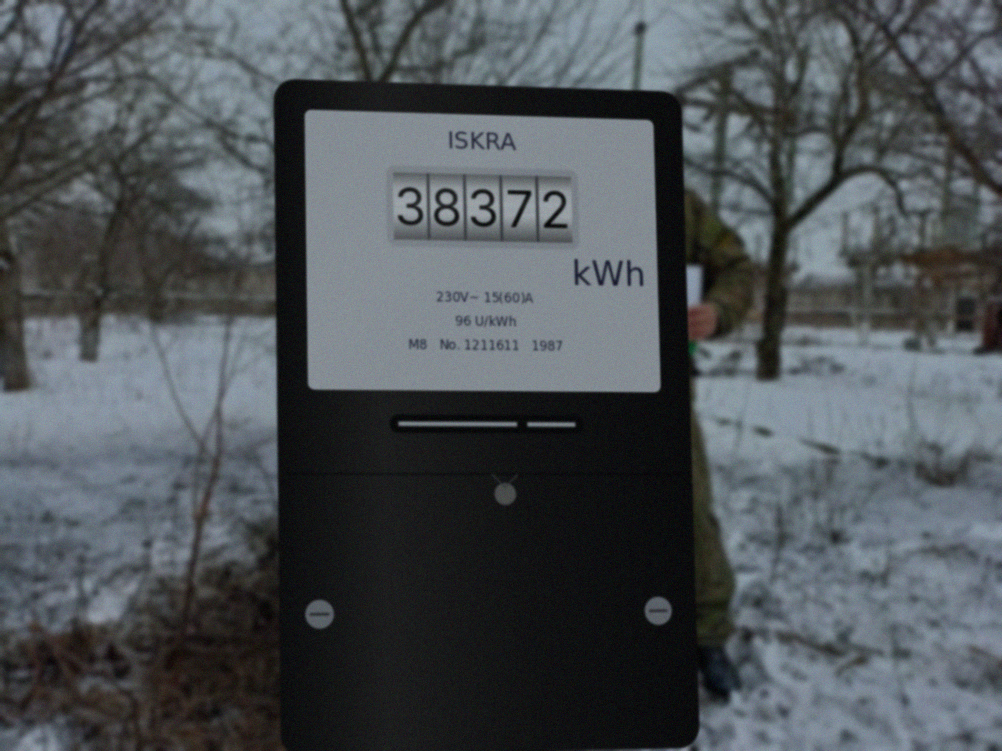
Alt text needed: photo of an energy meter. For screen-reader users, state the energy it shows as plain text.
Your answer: 38372 kWh
